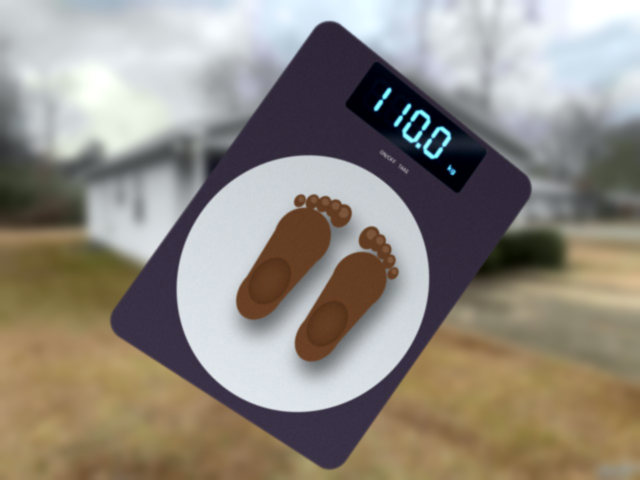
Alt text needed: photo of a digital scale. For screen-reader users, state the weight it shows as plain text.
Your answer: 110.0 kg
